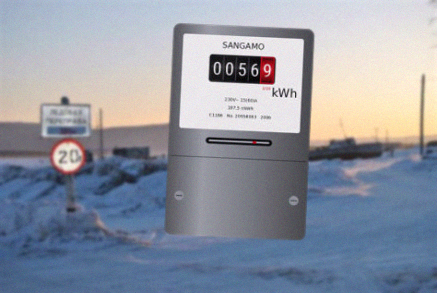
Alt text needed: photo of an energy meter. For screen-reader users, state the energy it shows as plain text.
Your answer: 56.9 kWh
